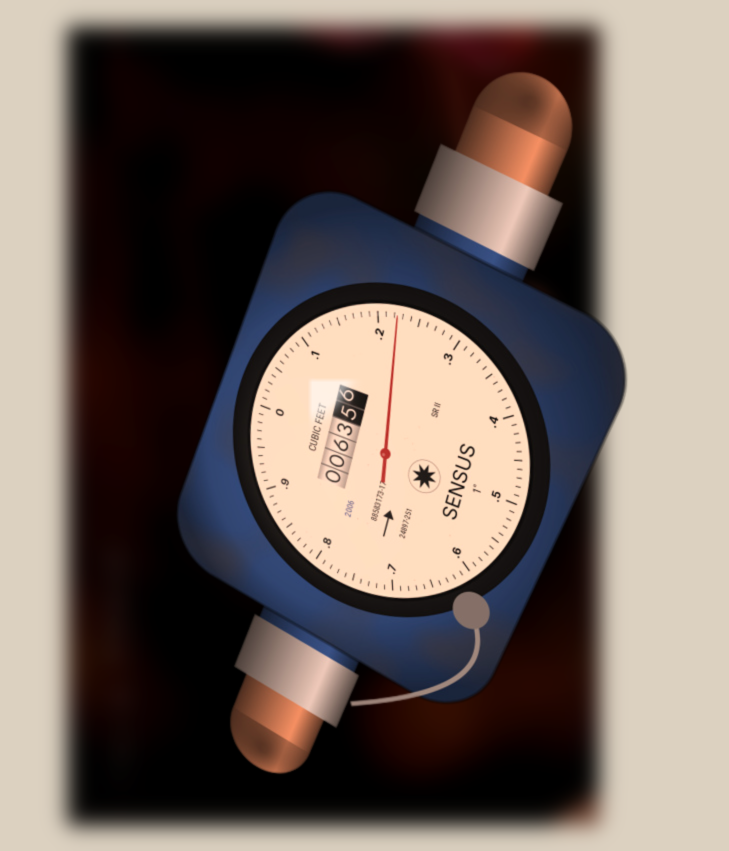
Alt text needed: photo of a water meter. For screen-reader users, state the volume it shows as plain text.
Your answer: 6356.22 ft³
